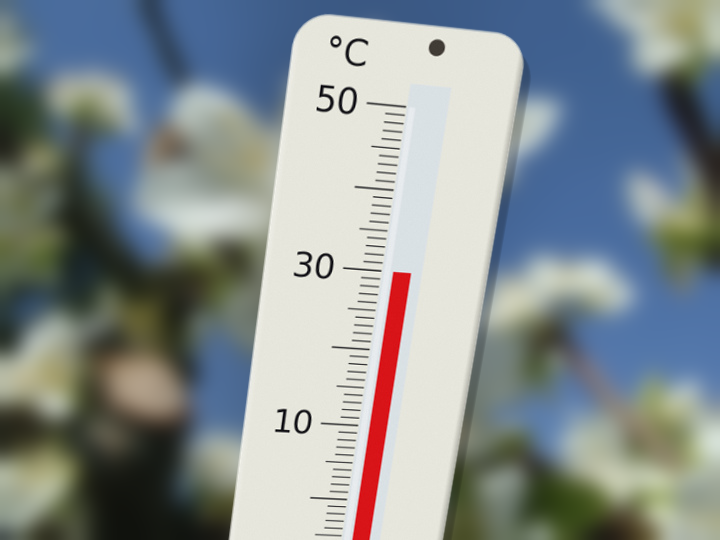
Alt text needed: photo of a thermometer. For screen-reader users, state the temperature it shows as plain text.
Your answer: 30 °C
